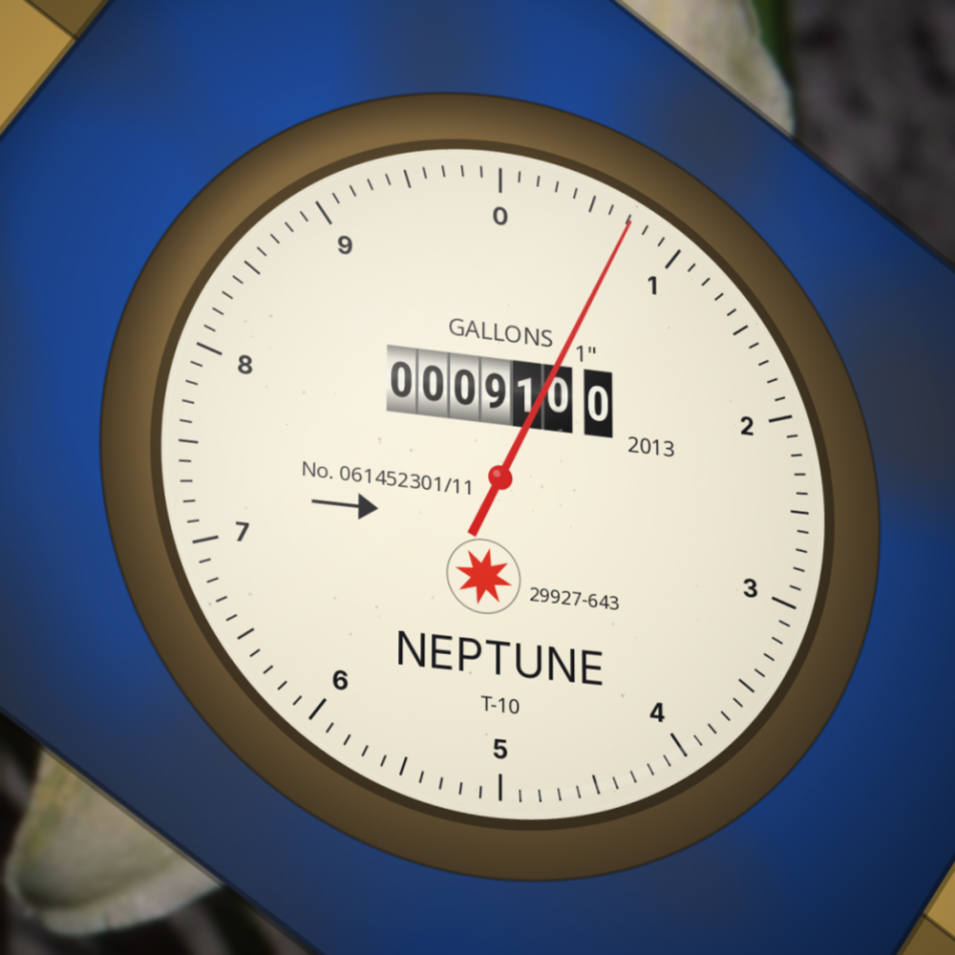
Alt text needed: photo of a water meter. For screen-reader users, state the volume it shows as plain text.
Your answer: 9100.7 gal
